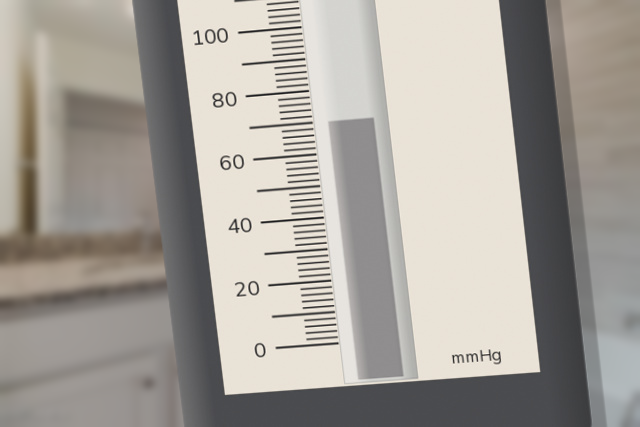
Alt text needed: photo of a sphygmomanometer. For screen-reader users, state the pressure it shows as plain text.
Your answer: 70 mmHg
